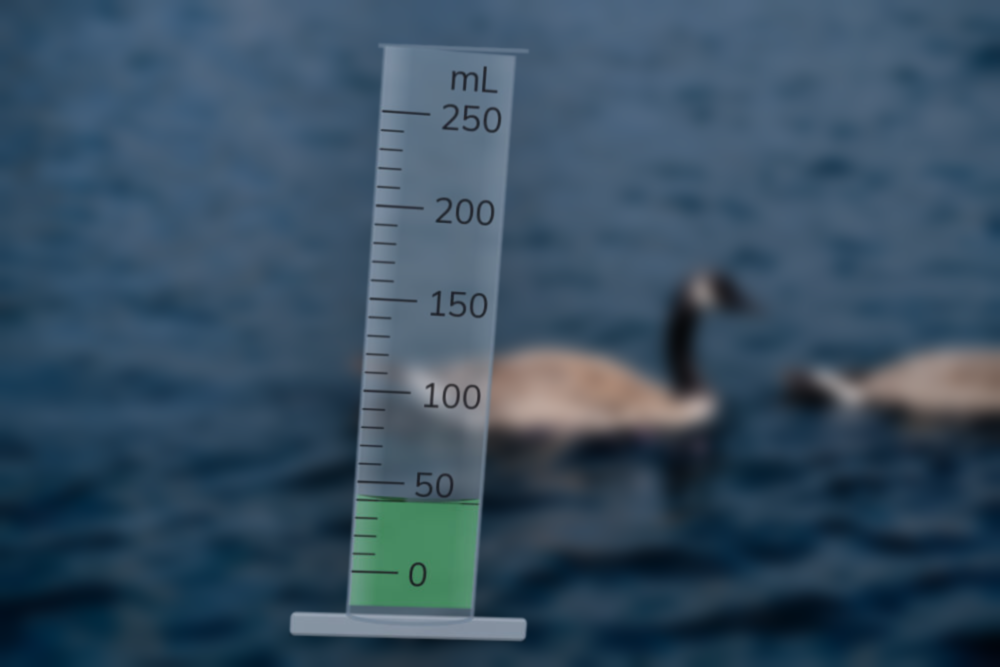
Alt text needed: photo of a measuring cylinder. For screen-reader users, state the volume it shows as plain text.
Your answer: 40 mL
